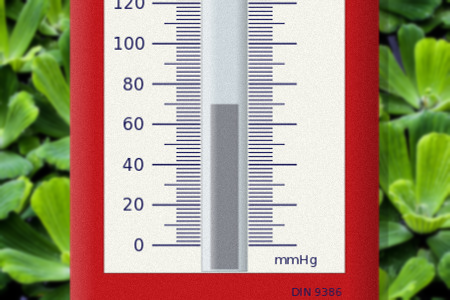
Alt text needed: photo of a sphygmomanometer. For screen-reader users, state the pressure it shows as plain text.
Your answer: 70 mmHg
